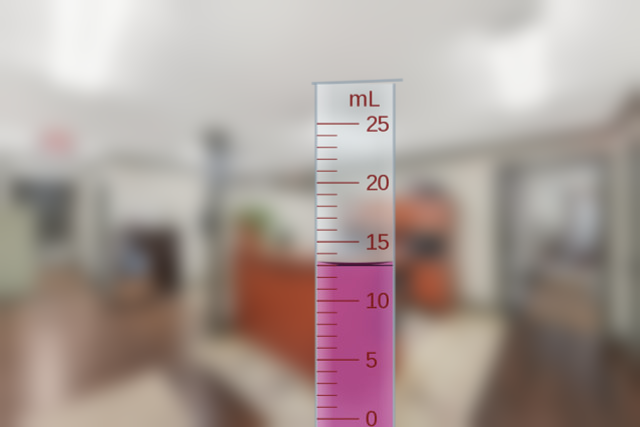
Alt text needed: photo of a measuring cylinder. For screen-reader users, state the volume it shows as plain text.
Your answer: 13 mL
